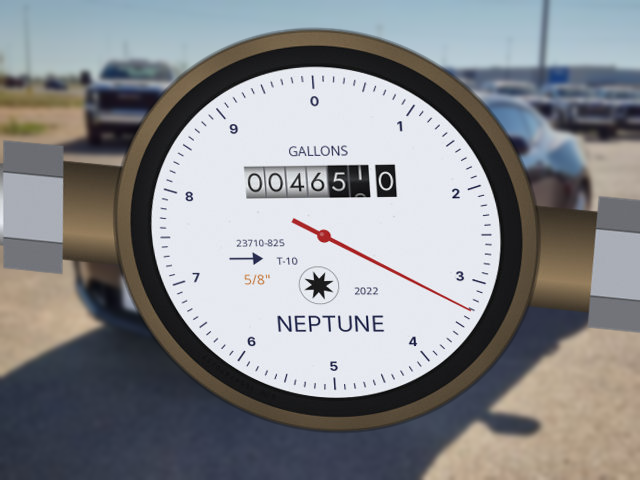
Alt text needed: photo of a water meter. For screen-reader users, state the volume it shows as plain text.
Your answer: 46513.3 gal
